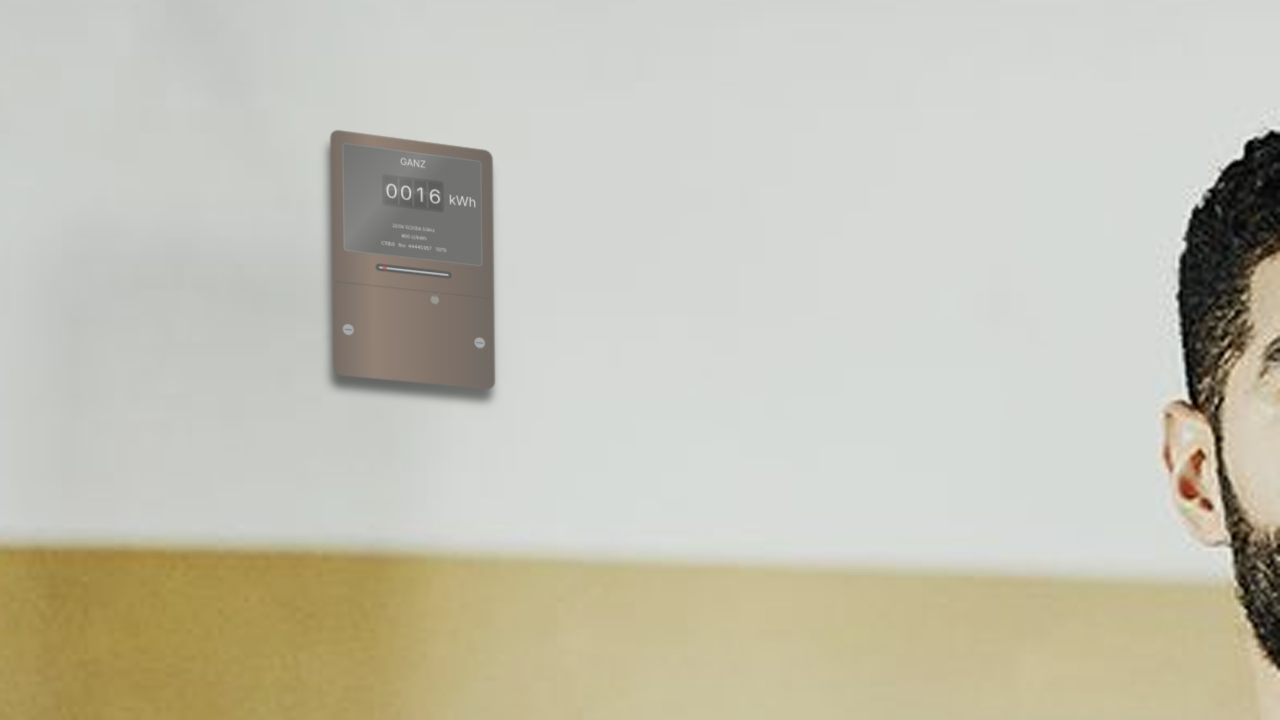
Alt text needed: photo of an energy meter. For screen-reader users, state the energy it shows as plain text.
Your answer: 16 kWh
